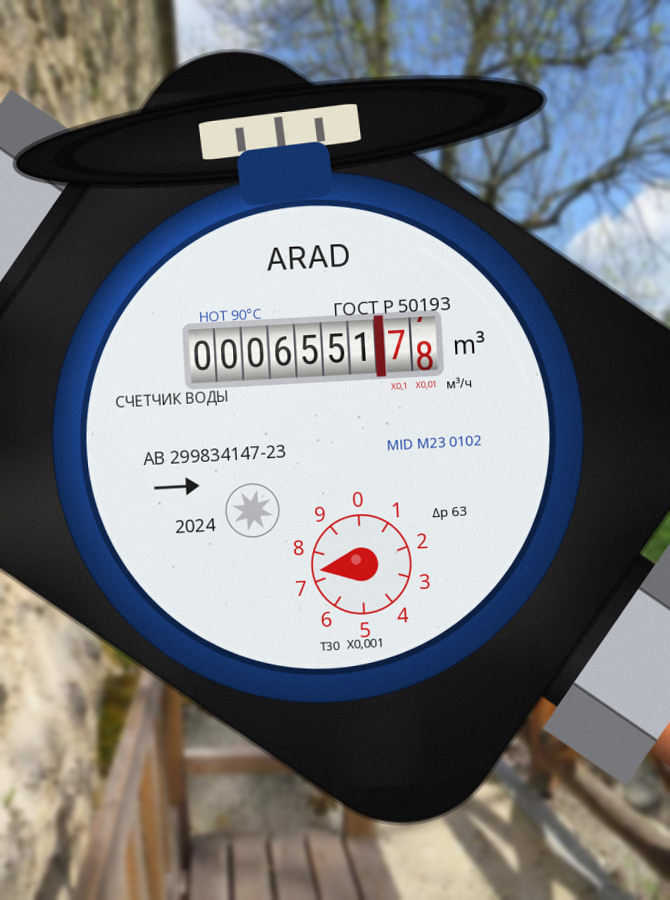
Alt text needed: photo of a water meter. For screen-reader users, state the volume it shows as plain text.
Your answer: 6551.777 m³
